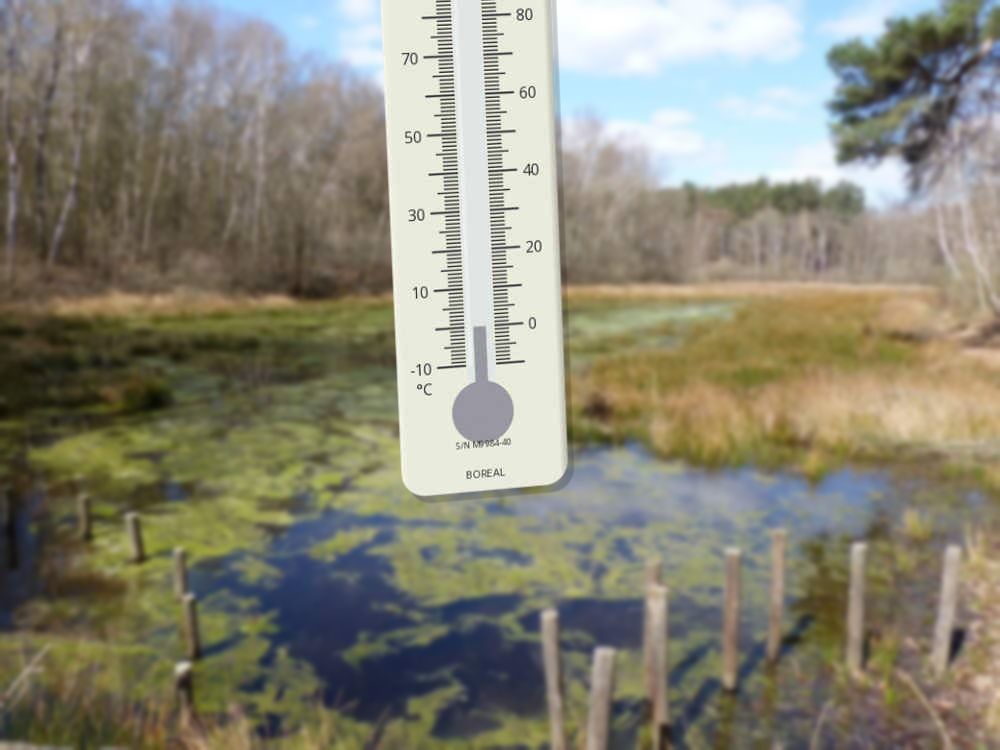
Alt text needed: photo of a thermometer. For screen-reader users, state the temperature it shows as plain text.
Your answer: 0 °C
